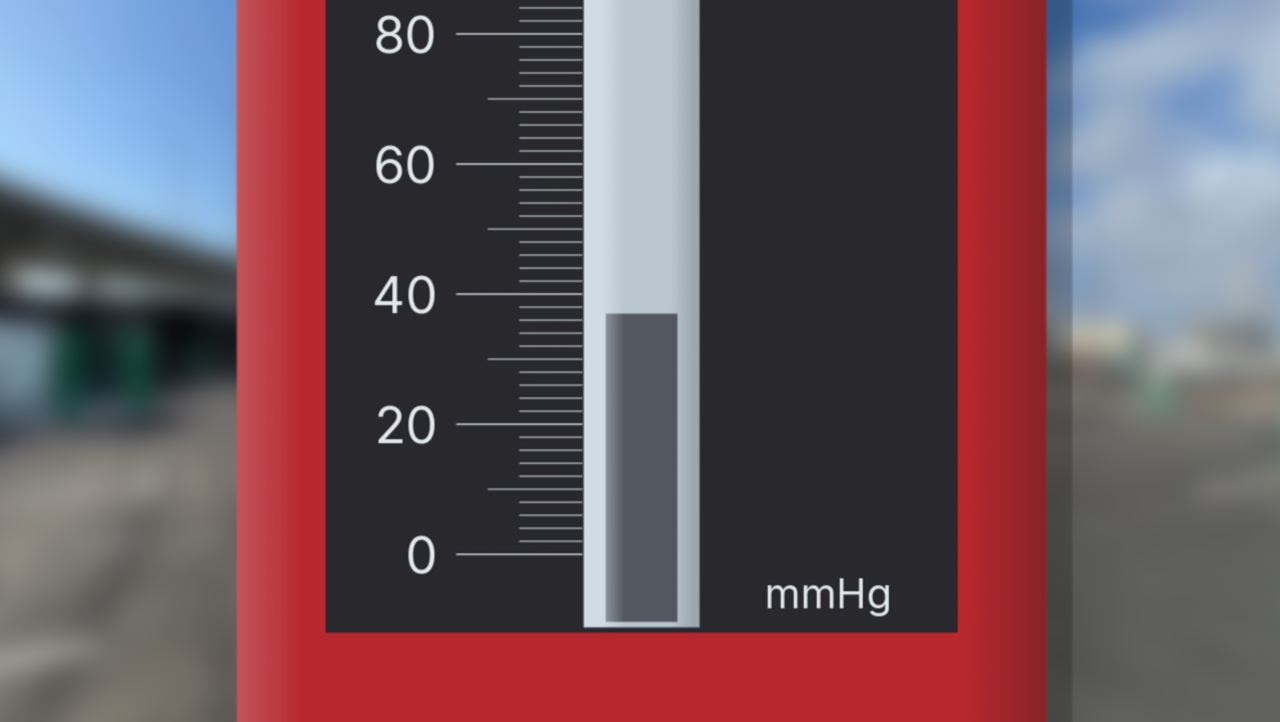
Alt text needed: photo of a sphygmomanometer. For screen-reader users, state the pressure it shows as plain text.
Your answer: 37 mmHg
